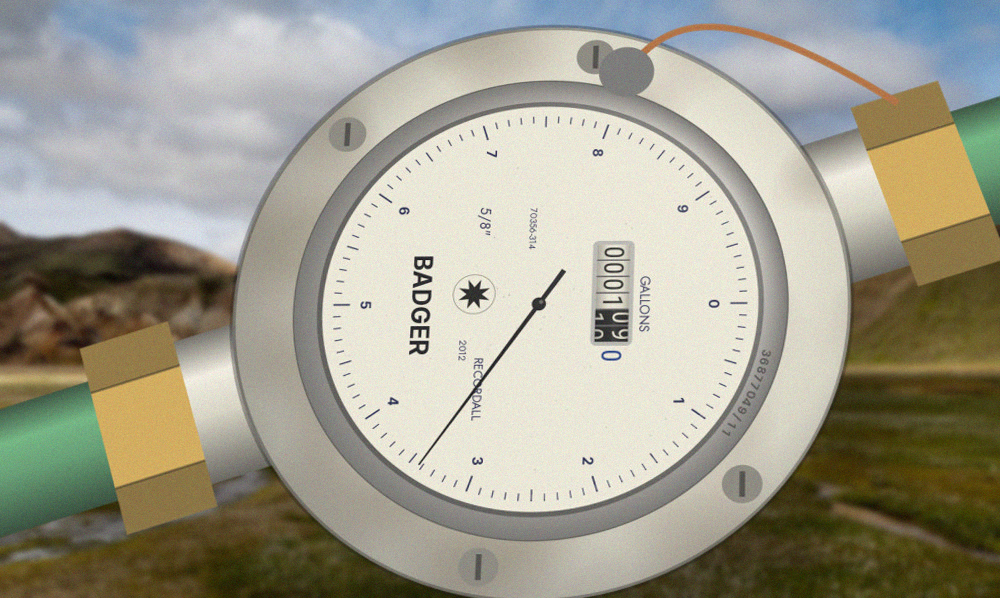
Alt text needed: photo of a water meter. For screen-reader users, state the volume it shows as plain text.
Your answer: 1093.4 gal
